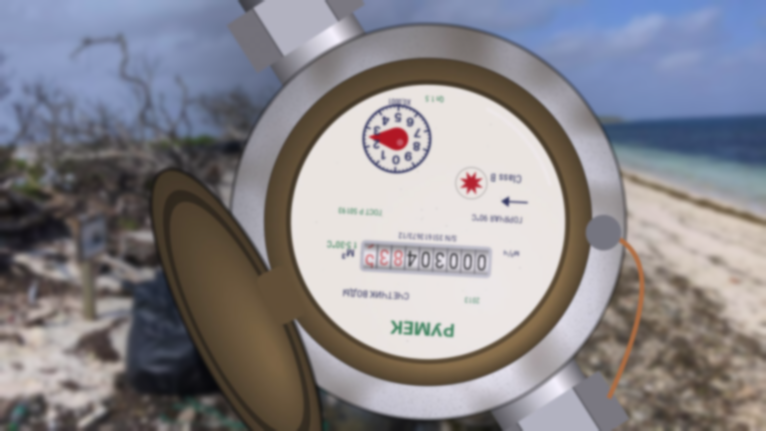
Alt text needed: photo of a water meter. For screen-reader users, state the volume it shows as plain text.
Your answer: 304.8352 m³
